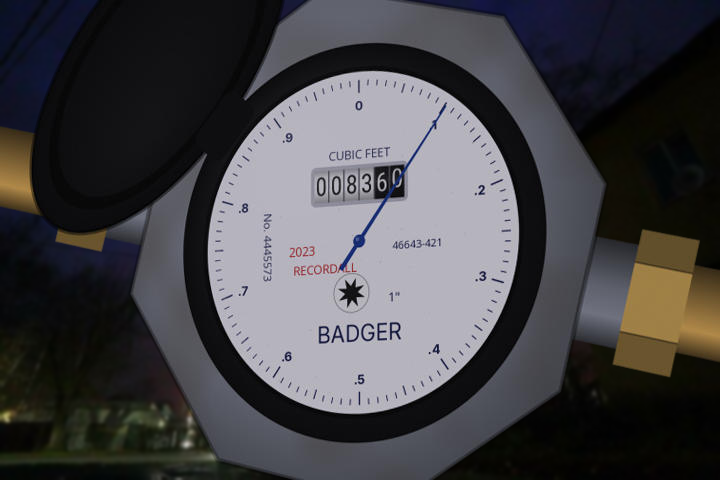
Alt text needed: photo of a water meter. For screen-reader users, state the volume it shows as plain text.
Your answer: 8360.10 ft³
